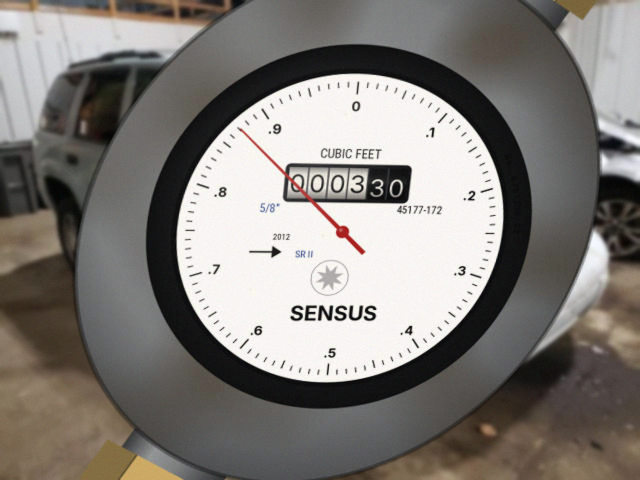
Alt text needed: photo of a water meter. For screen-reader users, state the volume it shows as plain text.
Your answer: 329.87 ft³
